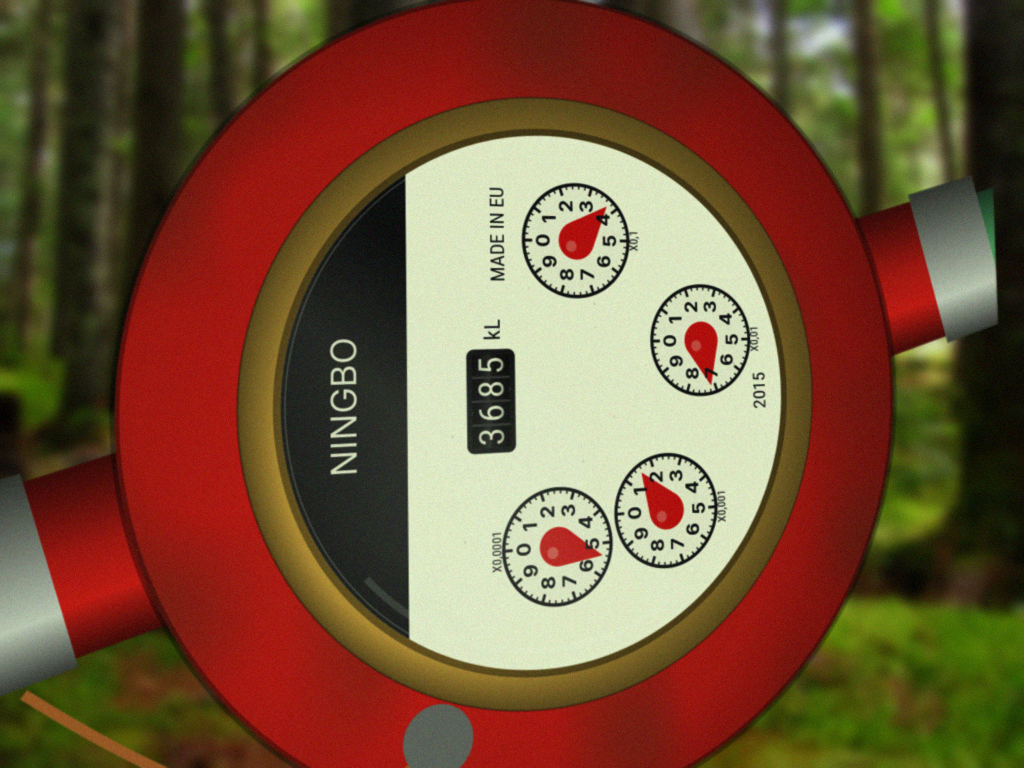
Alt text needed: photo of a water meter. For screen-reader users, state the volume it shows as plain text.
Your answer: 3685.3715 kL
